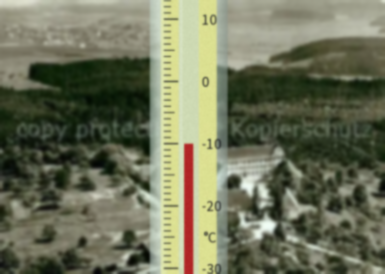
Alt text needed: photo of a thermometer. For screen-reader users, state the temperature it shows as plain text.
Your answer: -10 °C
